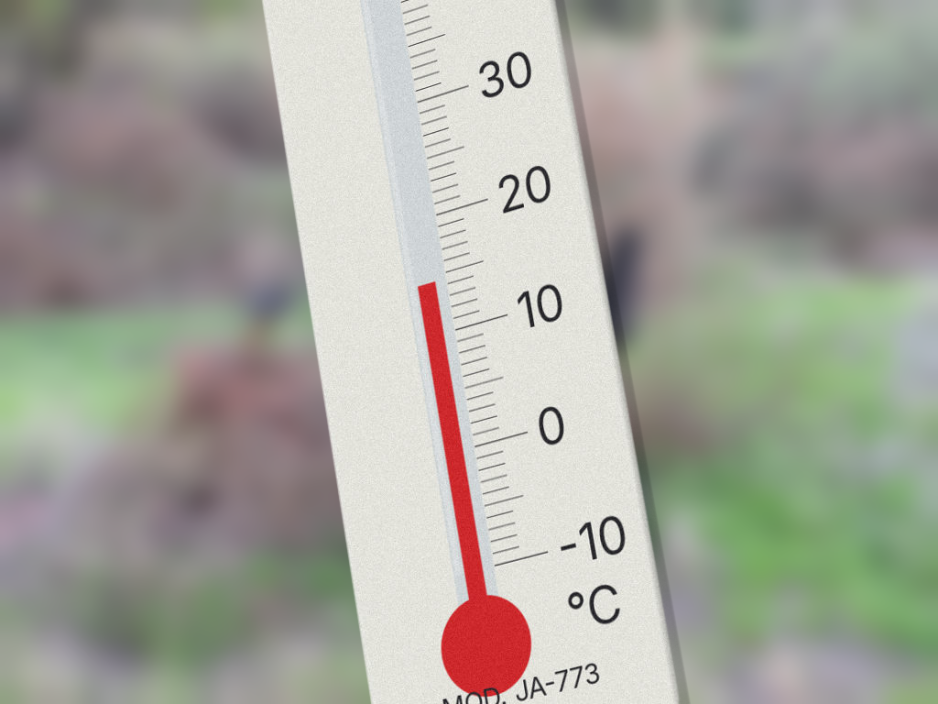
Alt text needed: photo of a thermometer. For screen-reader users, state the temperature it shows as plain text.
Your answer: 14.5 °C
